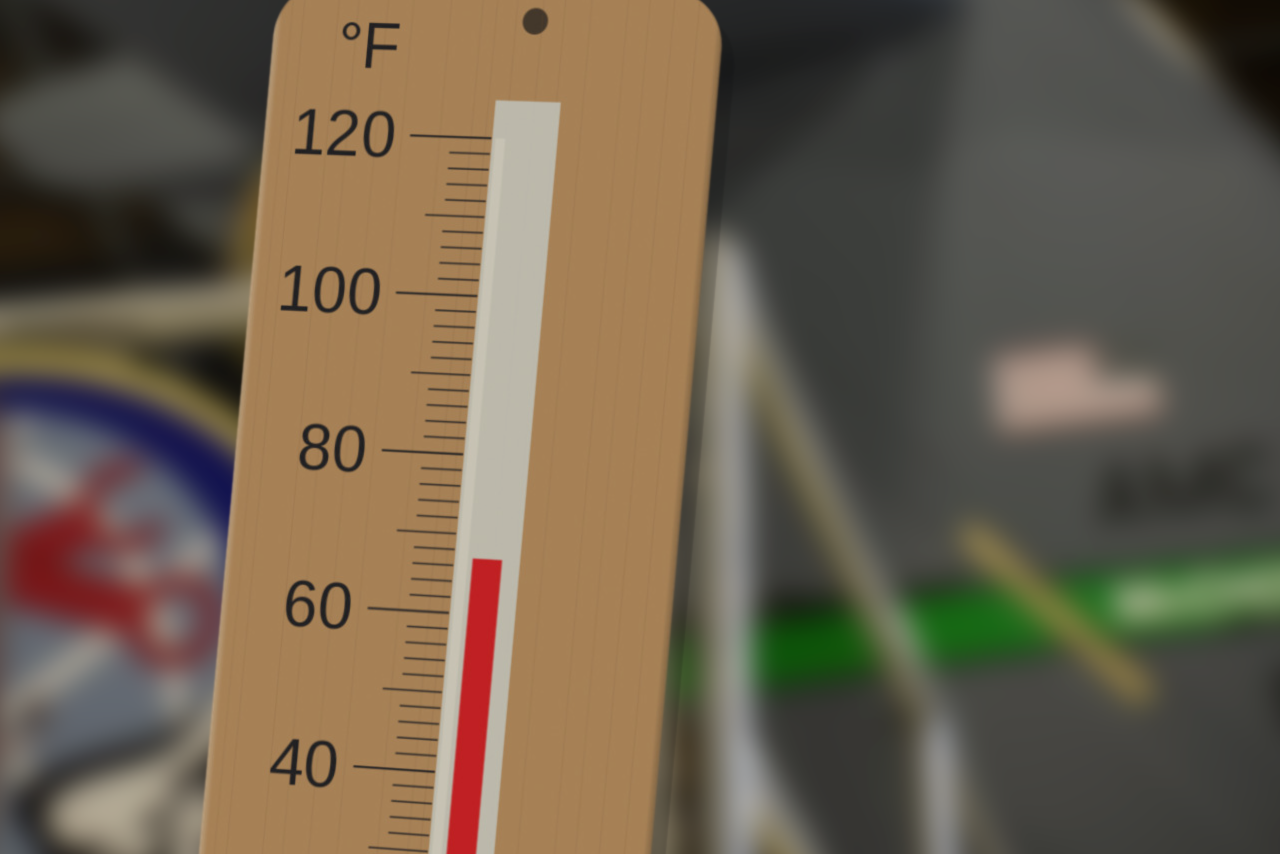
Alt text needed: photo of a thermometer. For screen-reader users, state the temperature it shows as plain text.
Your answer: 67 °F
